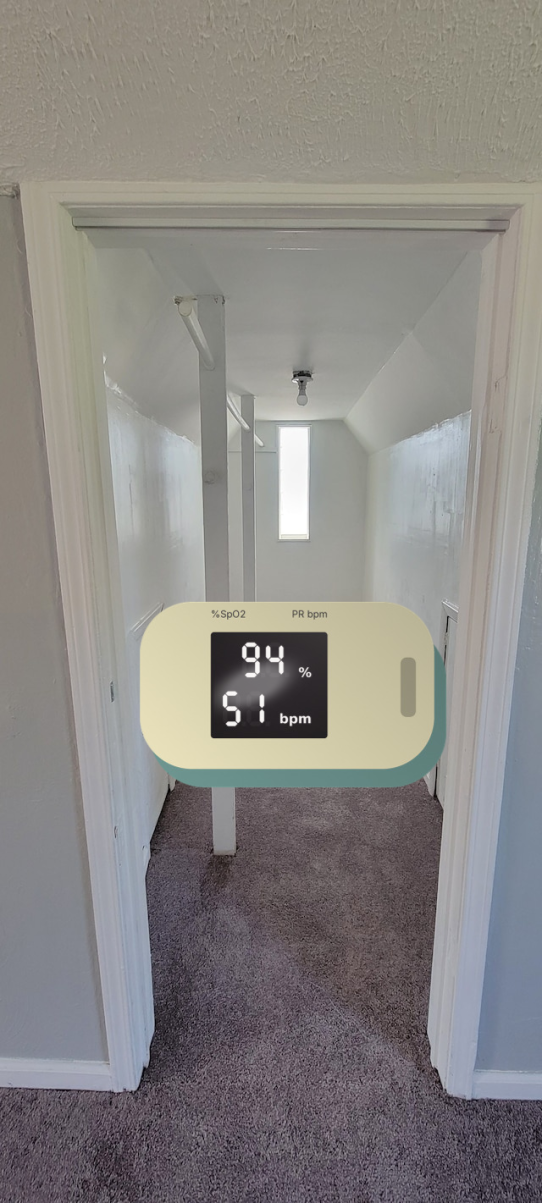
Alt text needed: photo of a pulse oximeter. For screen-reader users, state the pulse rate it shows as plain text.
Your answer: 51 bpm
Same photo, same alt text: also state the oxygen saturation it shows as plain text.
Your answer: 94 %
